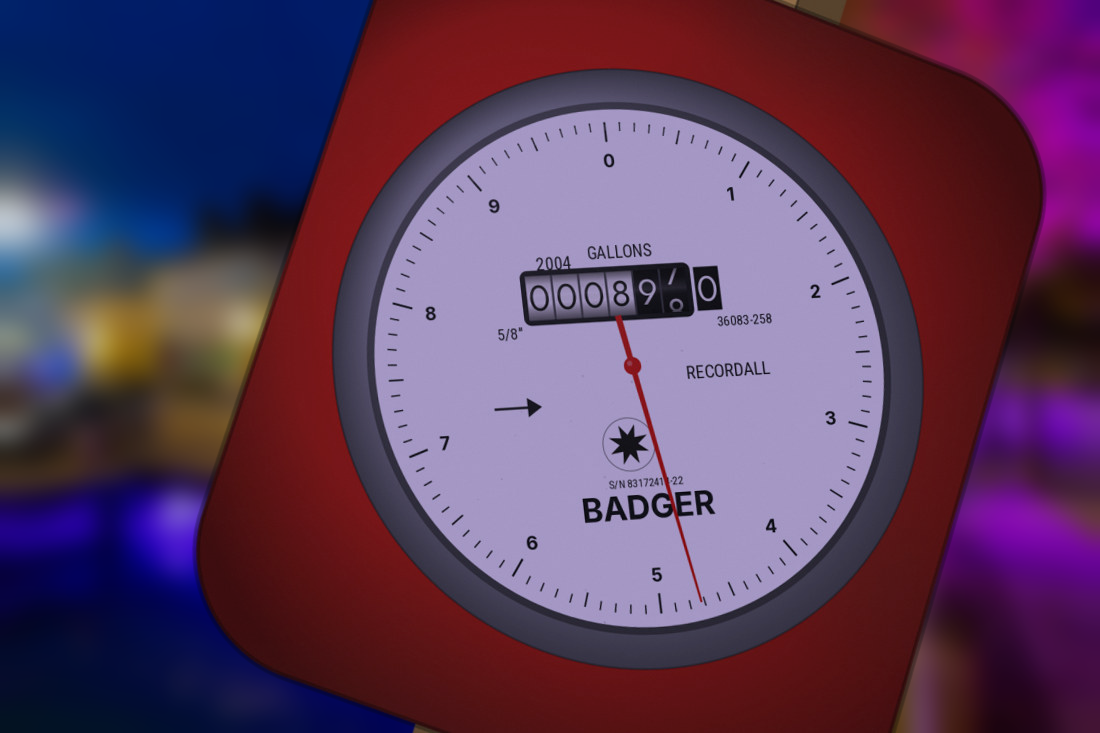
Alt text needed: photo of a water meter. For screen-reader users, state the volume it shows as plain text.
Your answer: 8974.7 gal
